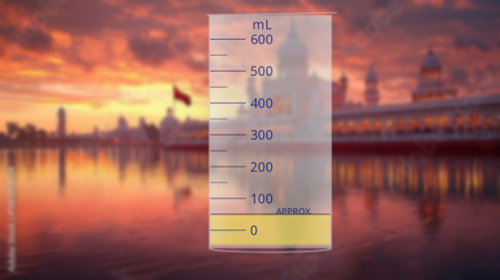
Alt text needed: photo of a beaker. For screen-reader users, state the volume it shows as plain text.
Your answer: 50 mL
